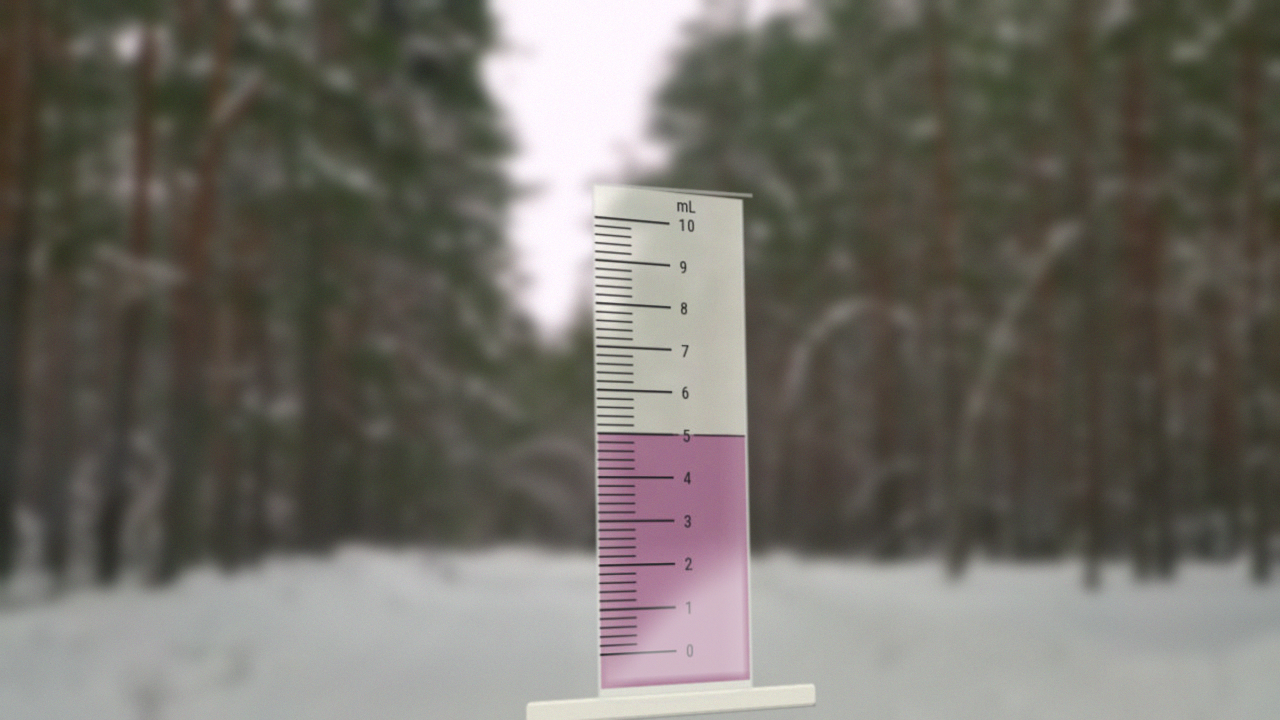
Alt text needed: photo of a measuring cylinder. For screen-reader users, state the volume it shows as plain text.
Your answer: 5 mL
